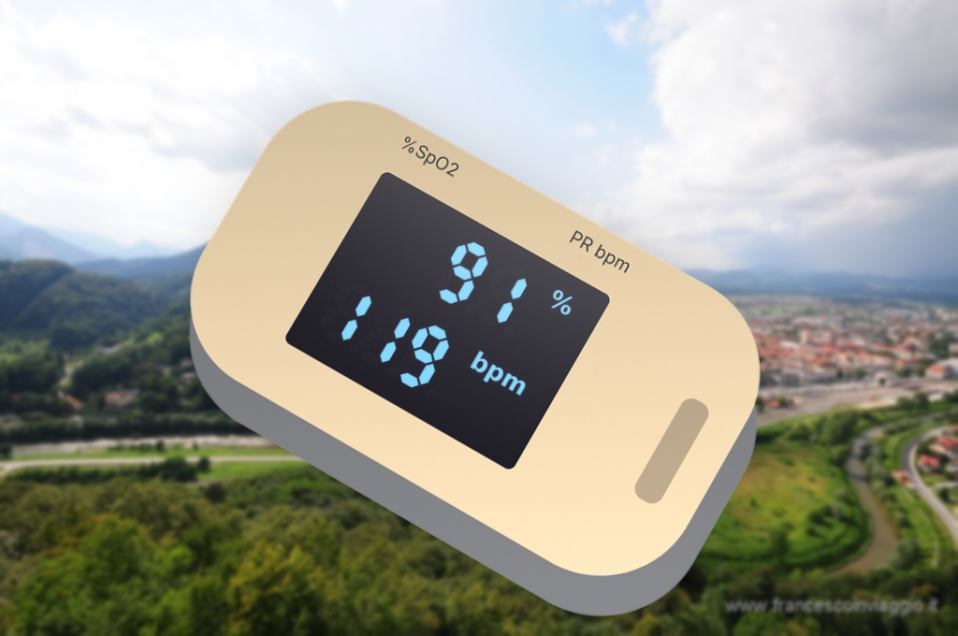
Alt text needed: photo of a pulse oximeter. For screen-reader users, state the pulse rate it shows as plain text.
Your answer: 119 bpm
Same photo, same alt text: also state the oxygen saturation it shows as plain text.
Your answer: 91 %
